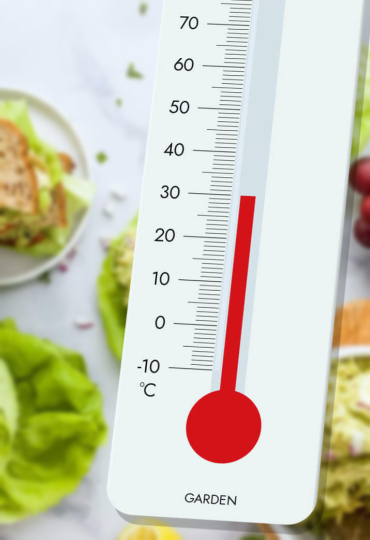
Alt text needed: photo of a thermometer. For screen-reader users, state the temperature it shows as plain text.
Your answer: 30 °C
